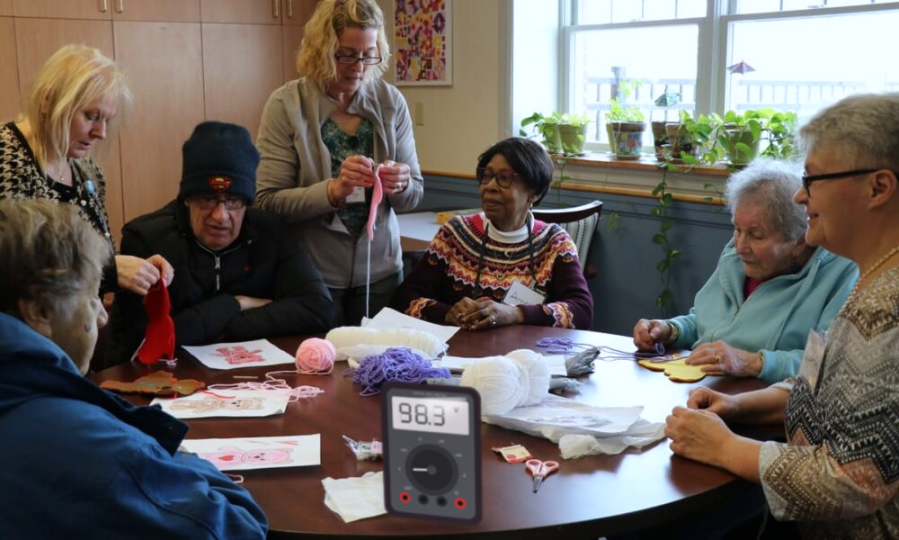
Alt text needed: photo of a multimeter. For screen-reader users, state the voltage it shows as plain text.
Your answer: 98.3 V
